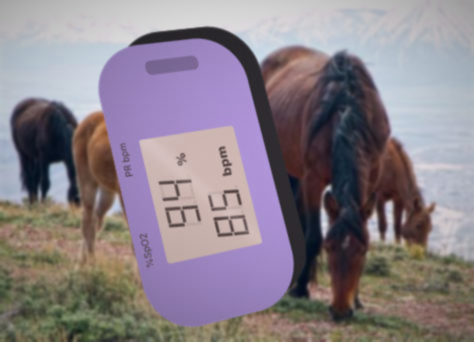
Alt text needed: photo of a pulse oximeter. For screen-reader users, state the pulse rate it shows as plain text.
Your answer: 85 bpm
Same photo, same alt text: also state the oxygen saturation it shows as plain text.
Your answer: 94 %
